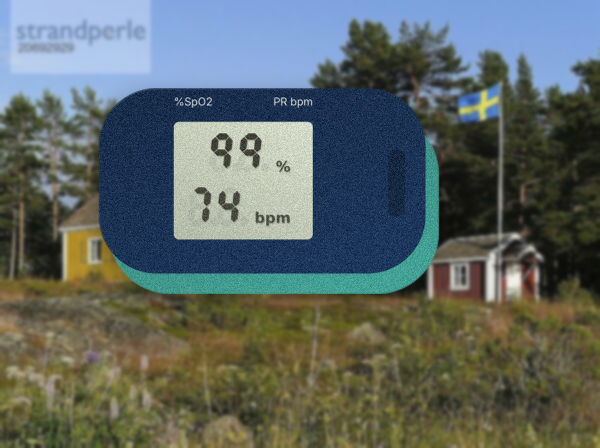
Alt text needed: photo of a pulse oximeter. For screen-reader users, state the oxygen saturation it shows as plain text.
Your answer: 99 %
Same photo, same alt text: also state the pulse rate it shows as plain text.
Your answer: 74 bpm
